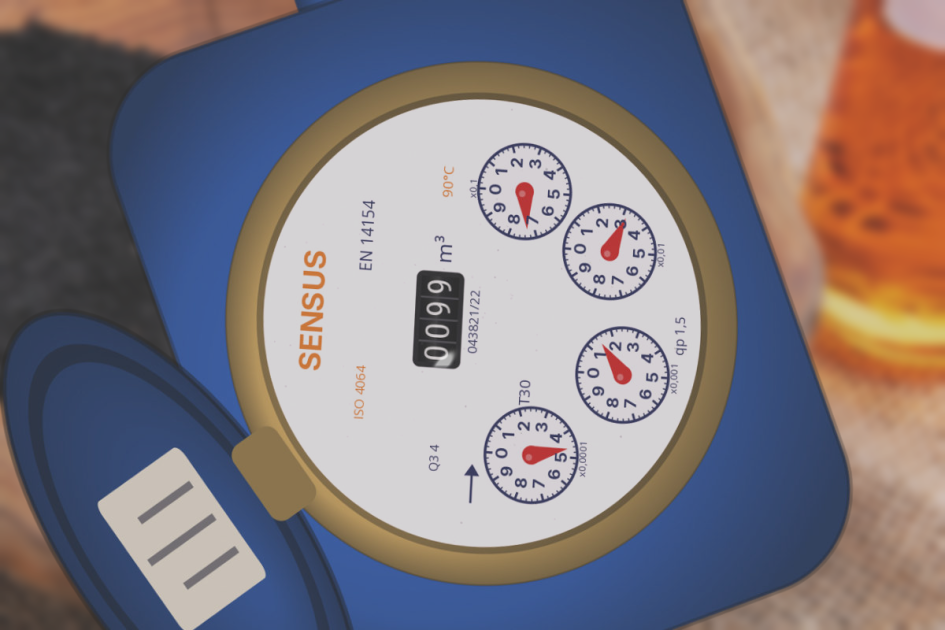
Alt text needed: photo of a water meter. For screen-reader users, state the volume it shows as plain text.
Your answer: 99.7314 m³
